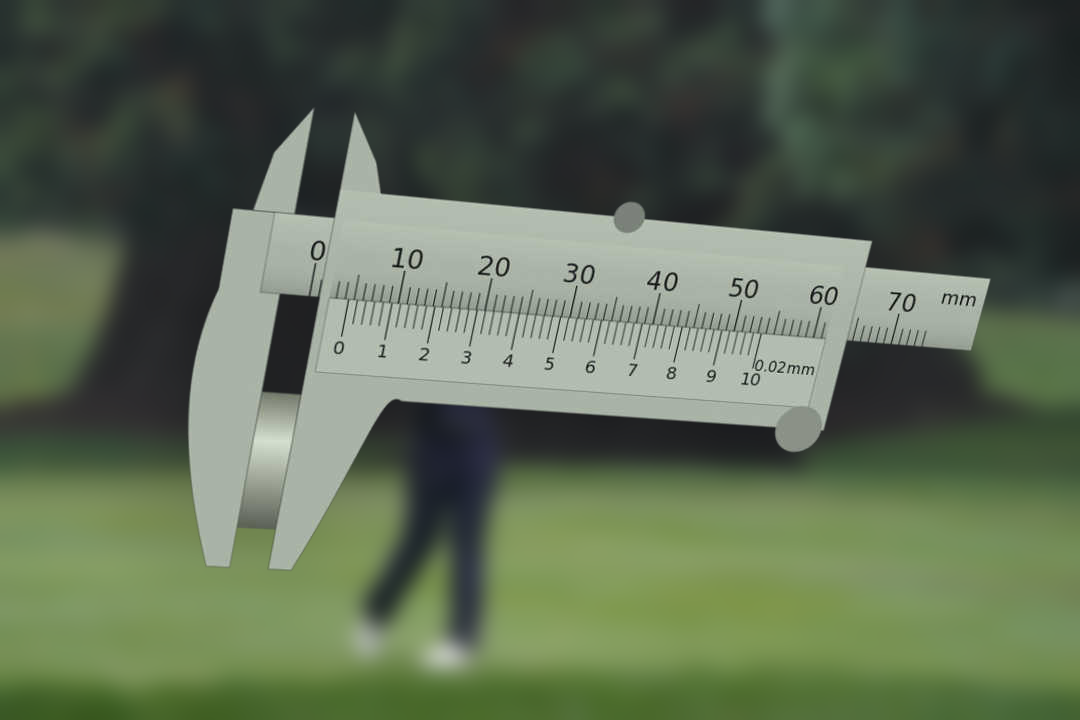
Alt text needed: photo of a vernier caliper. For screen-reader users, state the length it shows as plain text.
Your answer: 4.4 mm
